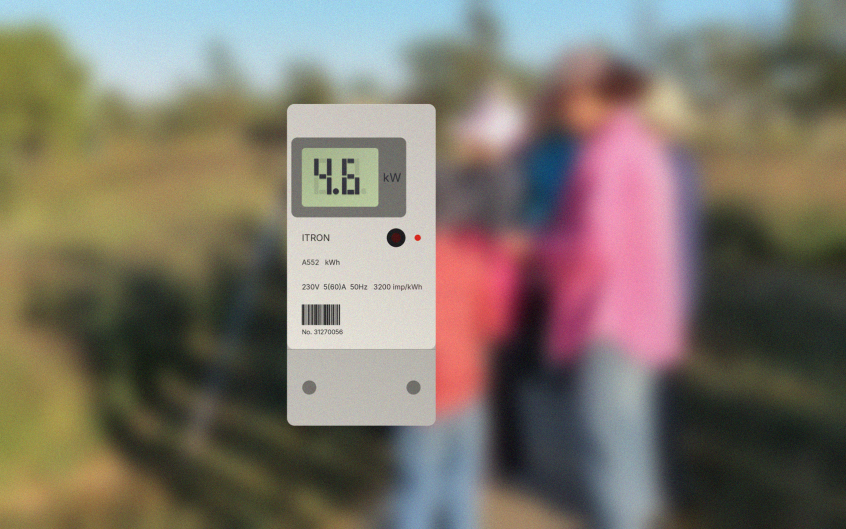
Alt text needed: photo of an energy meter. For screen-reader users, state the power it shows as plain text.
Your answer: 4.6 kW
